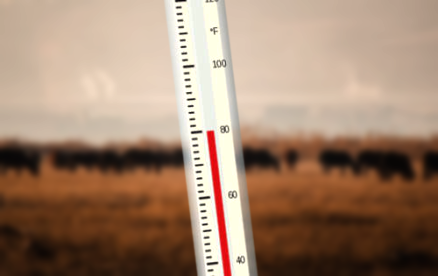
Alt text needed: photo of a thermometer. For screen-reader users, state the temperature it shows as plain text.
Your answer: 80 °F
